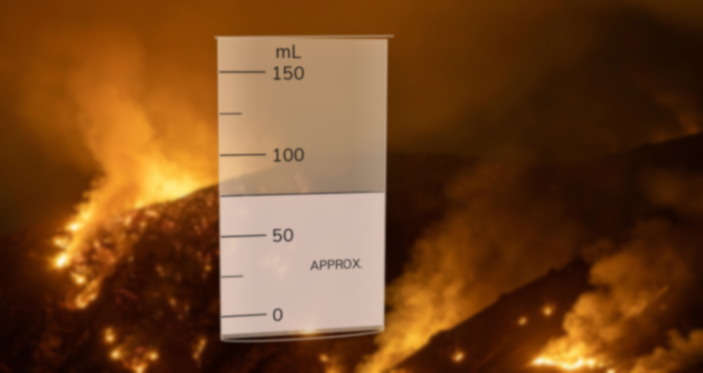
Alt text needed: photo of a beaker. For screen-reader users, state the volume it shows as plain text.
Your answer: 75 mL
